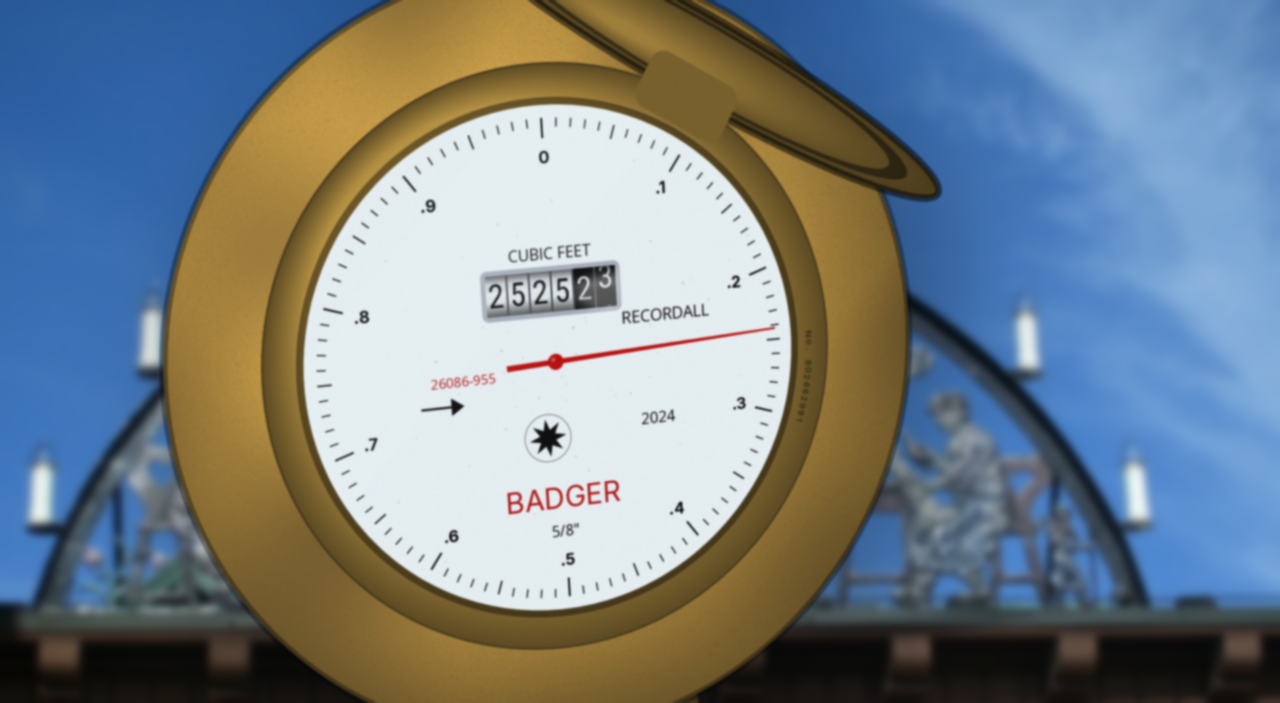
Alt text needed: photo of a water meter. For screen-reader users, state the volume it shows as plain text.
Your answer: 252523.24 ft³
